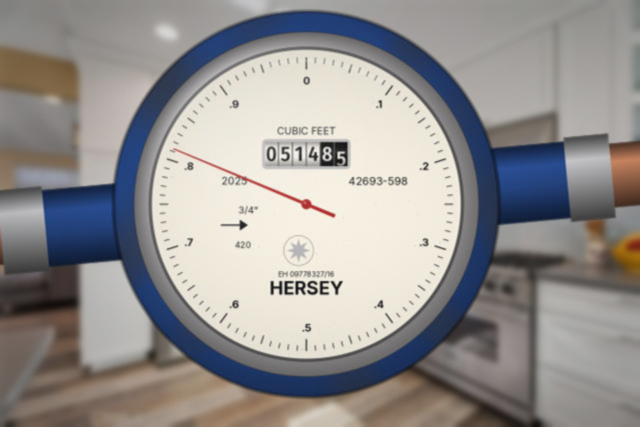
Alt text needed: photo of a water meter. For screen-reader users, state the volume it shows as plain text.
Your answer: 51484.81 ft³
